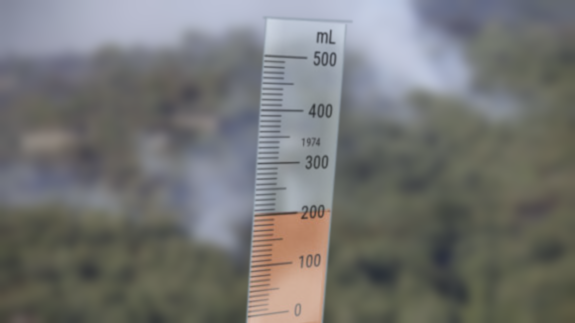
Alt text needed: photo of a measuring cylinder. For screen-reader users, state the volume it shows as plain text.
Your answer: 200 mL
